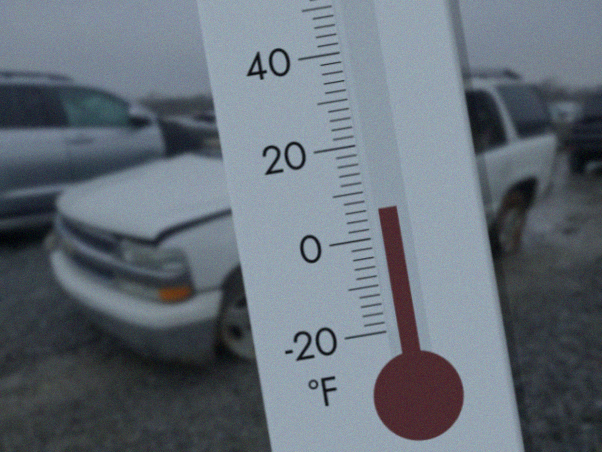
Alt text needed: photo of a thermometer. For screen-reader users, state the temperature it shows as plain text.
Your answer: 6 °F
